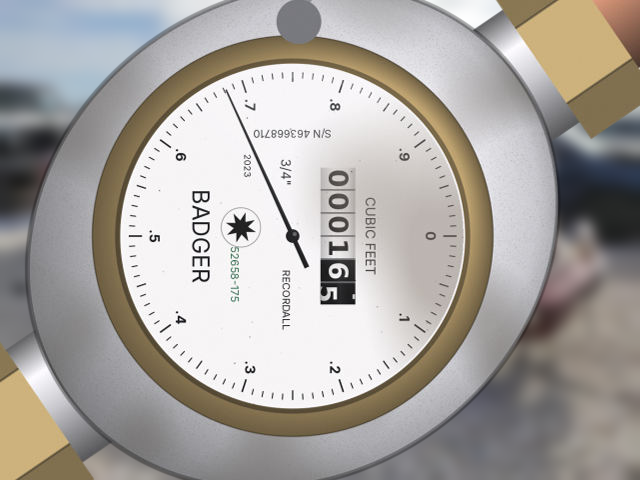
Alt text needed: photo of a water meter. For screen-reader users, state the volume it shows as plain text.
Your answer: 164.68 ft³
